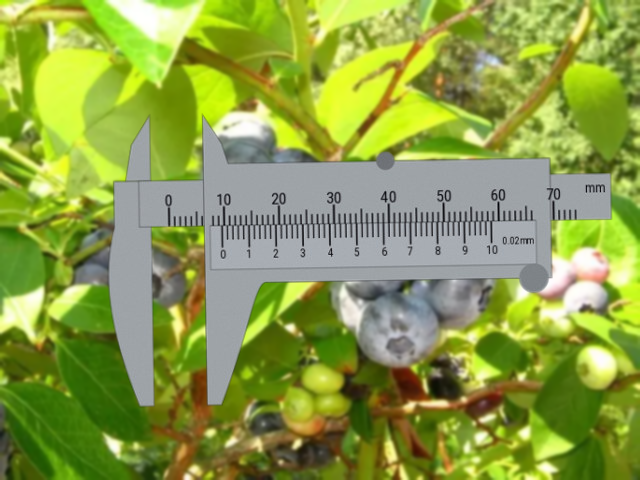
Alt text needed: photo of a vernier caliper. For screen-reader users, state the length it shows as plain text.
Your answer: 9.6 mm
